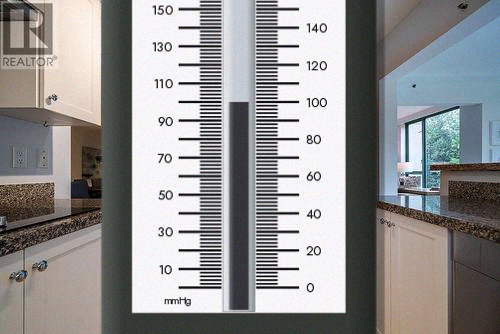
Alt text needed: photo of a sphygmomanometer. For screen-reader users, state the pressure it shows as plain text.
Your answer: 100 mmHg
